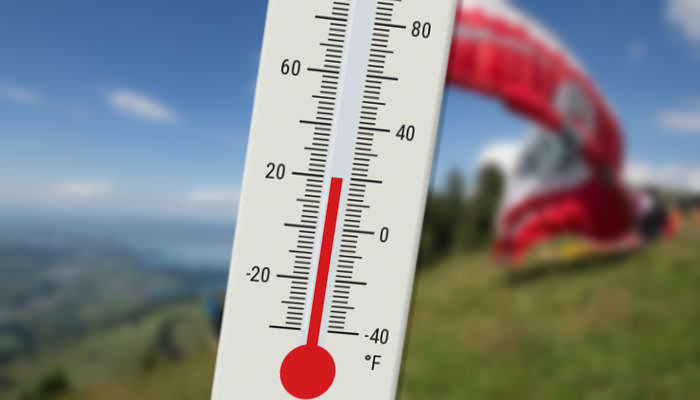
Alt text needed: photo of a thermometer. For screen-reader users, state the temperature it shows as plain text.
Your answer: 20 °F
